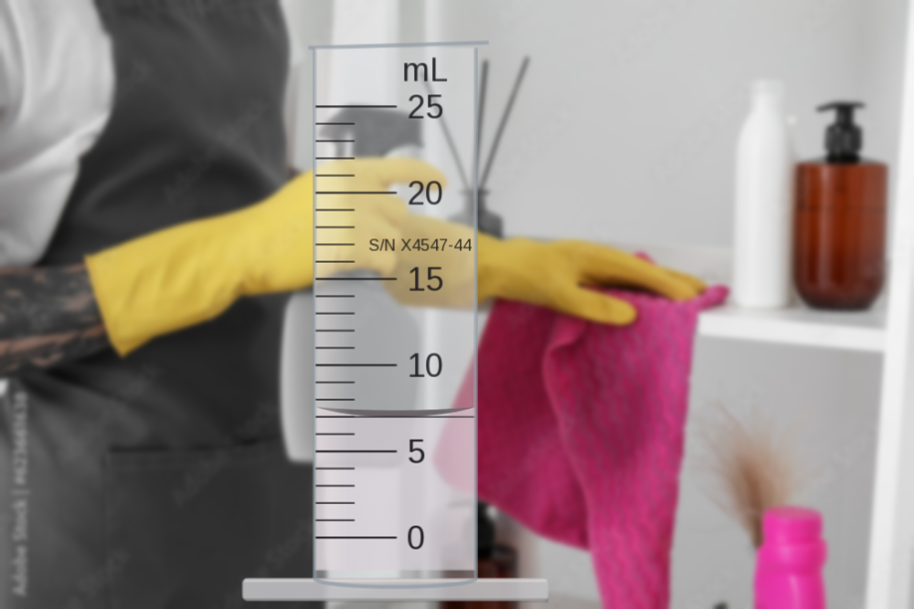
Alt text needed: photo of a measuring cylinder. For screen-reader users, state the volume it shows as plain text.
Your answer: 7 mL
